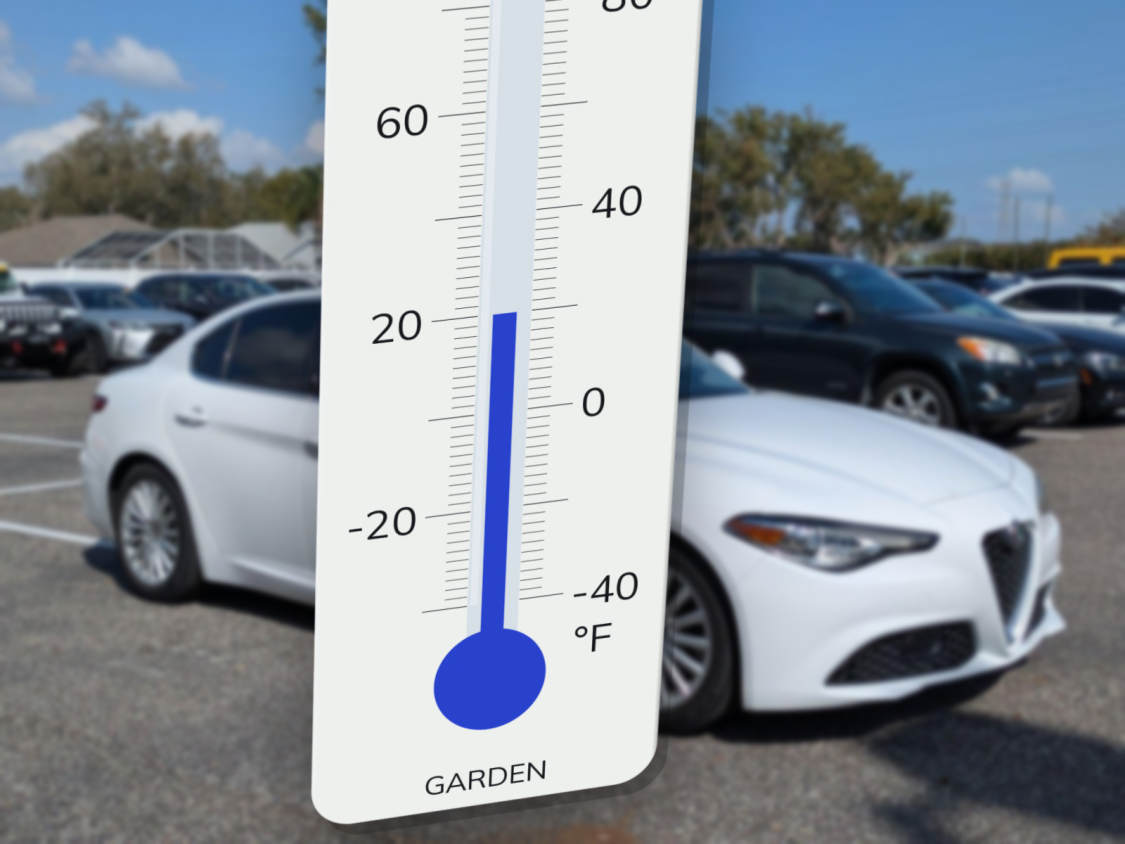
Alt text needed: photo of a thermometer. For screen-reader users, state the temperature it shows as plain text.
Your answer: 20 °F
